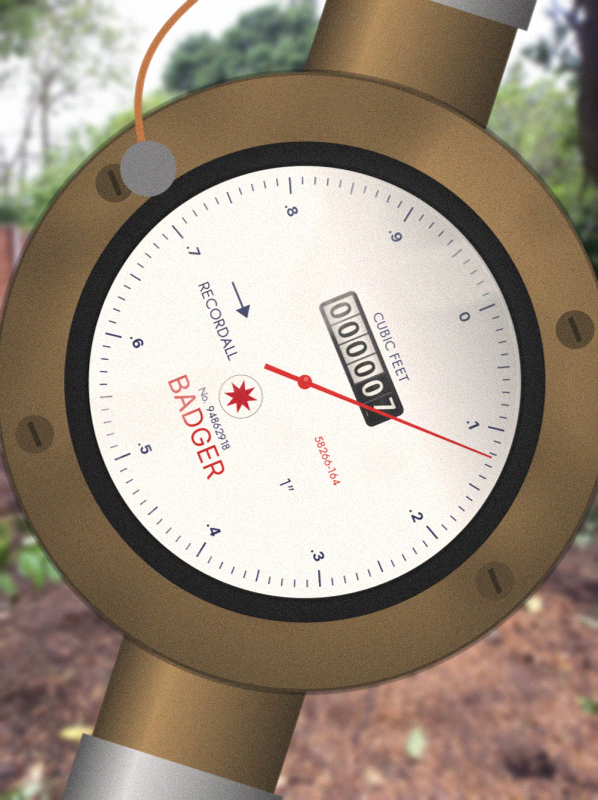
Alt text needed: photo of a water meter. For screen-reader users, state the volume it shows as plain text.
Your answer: 7.12 ft³
